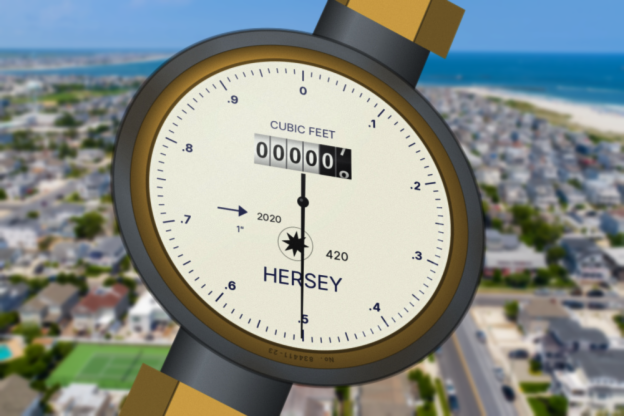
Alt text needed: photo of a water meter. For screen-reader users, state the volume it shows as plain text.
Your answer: 7.50 ft³
